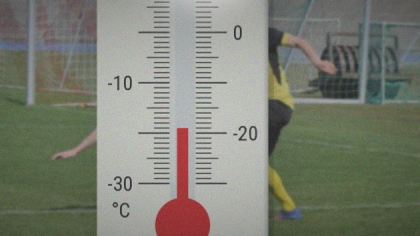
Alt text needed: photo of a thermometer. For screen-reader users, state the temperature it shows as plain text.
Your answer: -19 °C
